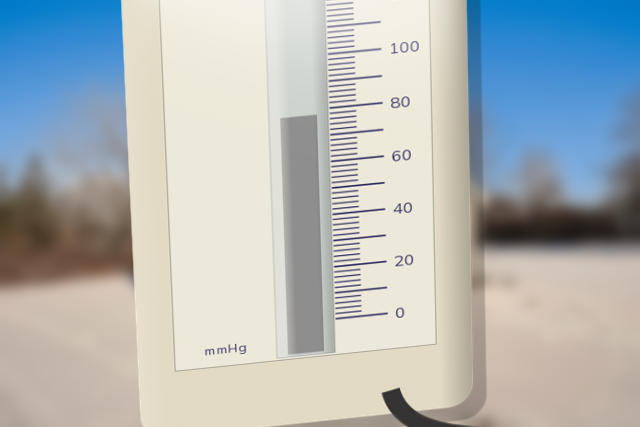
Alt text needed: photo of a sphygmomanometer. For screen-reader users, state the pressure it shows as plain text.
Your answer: 78 mmHg
